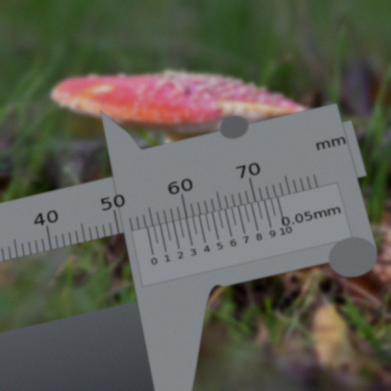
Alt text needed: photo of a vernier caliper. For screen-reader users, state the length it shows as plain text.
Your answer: 54.2 mm
